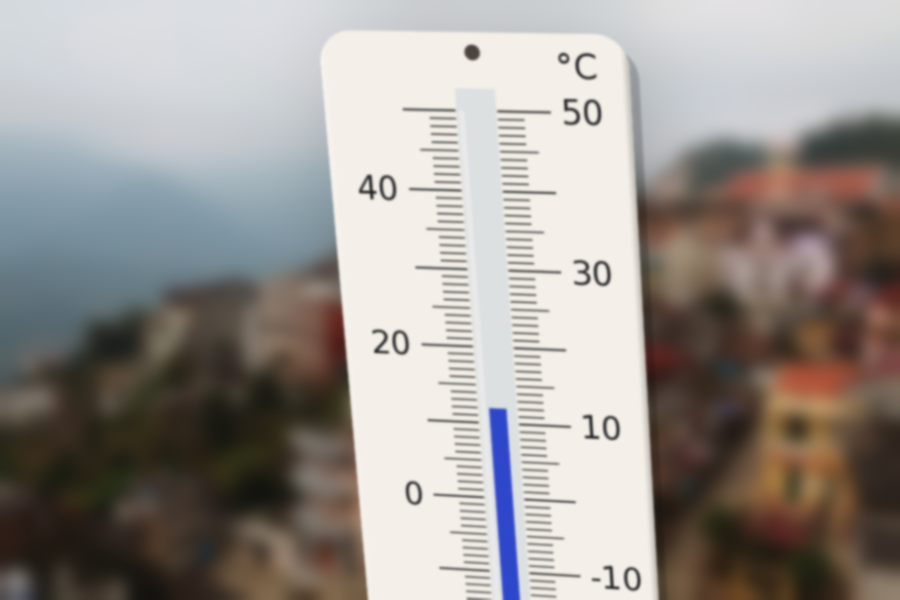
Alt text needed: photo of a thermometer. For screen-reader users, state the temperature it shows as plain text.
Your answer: 12 °C
